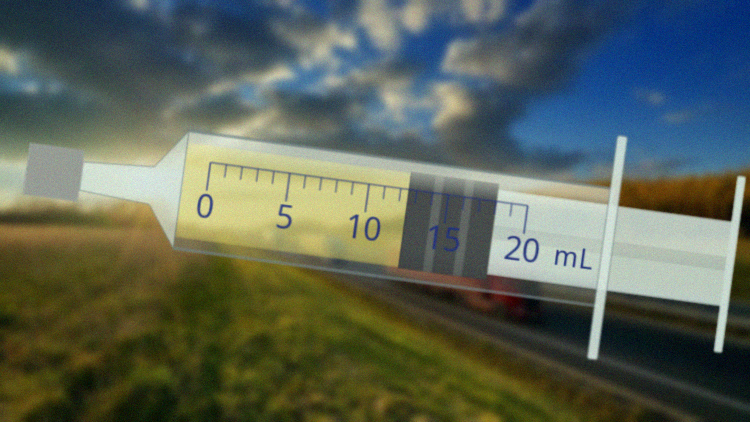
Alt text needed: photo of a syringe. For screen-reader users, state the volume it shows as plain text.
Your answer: 12.5 mL
